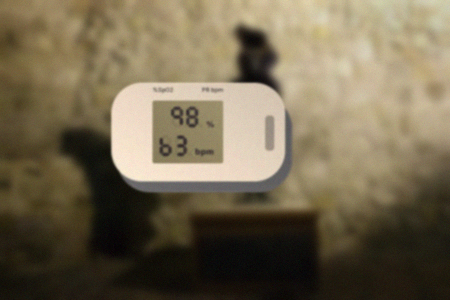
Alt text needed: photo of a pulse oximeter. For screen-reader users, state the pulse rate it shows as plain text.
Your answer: 63 bpm
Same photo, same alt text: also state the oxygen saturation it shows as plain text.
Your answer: 98 %
